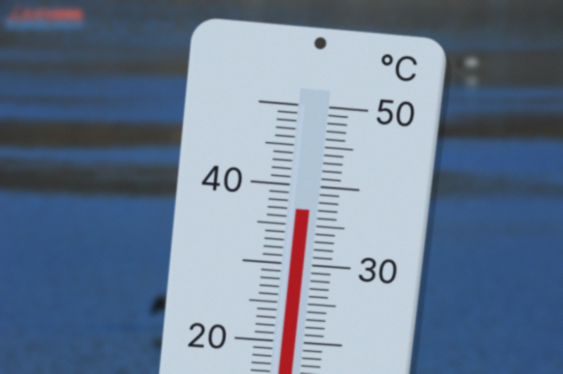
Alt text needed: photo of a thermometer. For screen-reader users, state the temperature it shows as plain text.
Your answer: 37 °C
